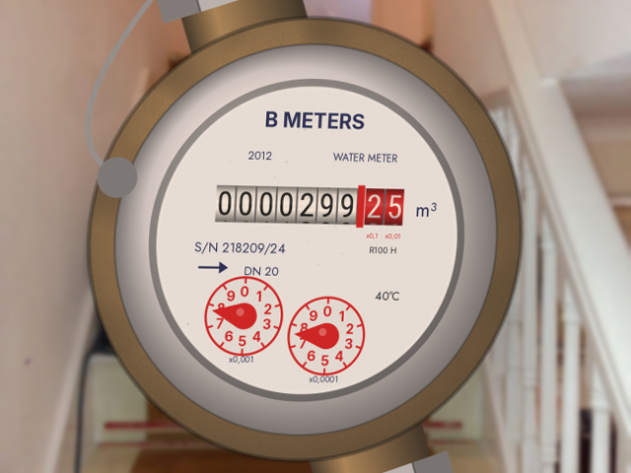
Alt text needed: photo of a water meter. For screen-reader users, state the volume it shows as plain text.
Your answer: 299.2577 m³
